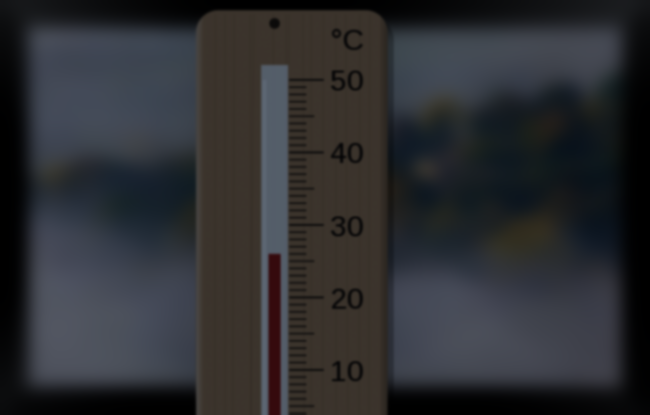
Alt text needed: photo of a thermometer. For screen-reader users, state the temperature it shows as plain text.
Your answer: 26 °C
